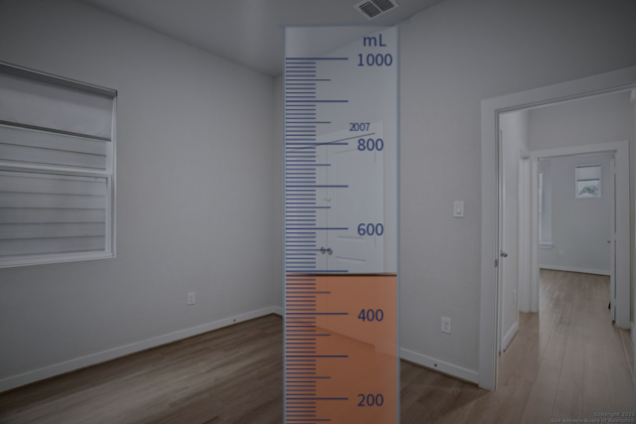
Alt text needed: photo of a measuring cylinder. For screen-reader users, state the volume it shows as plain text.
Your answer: 490 mL
